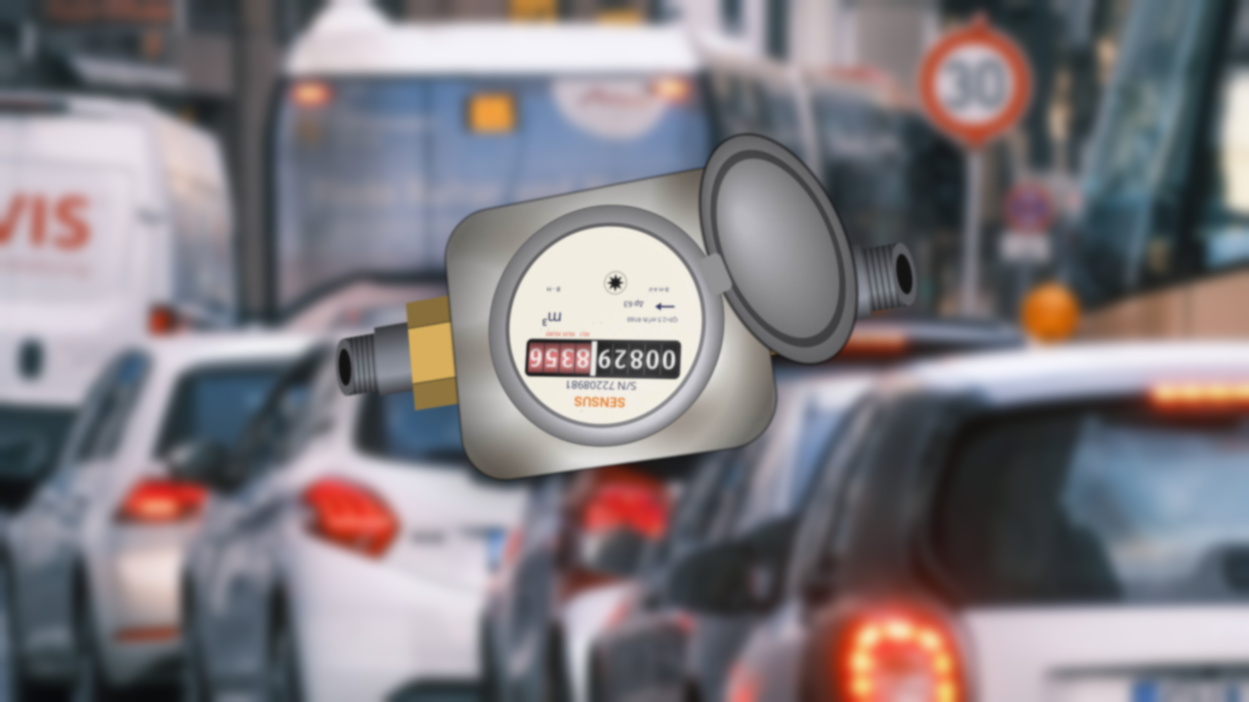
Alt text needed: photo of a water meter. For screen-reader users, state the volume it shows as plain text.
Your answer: 829.8356 m³
